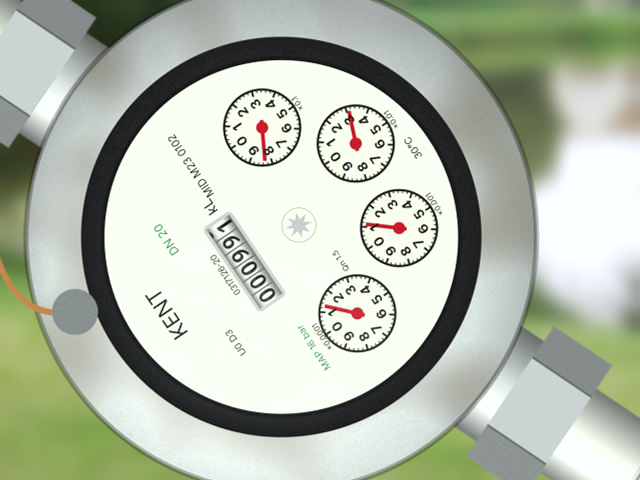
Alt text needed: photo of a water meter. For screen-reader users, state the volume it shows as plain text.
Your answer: 990.8311 kL
